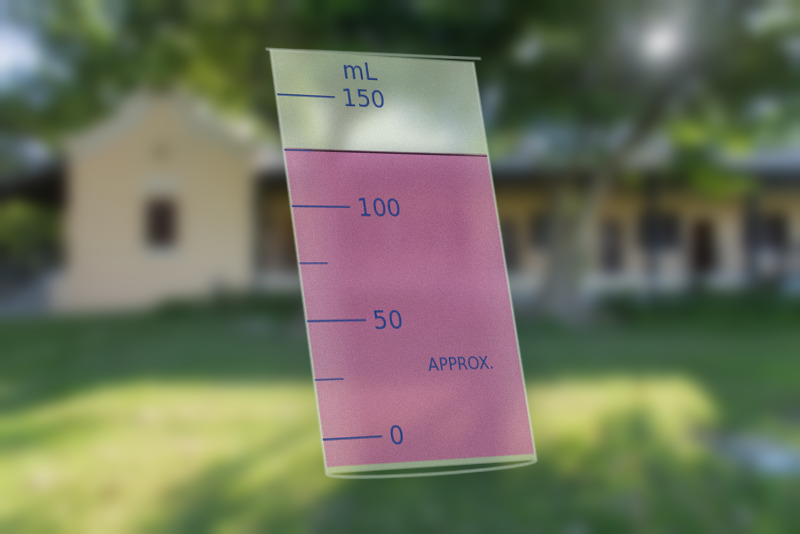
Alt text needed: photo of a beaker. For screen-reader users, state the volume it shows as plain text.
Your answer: 125 mL
